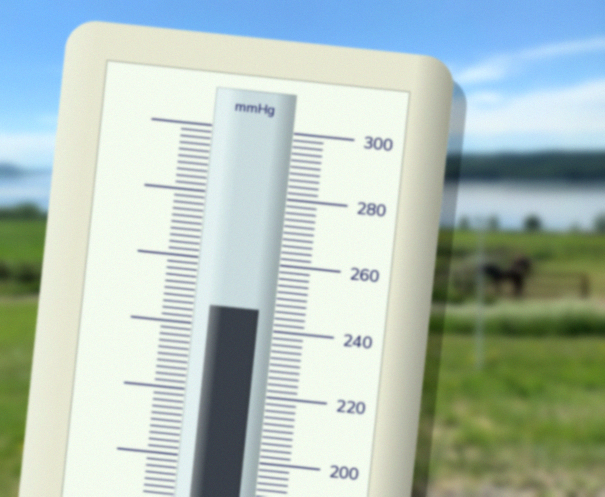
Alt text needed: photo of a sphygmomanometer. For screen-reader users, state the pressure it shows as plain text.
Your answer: 246 mmHg
